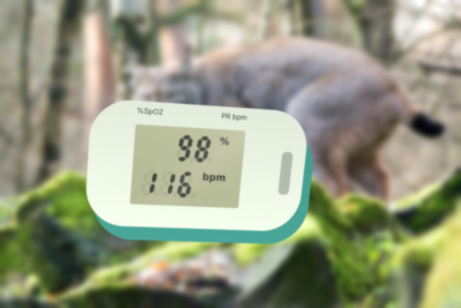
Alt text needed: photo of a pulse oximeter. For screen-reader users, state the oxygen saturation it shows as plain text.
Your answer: 98 %
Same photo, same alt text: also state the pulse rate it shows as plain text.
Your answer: 116 bpm
